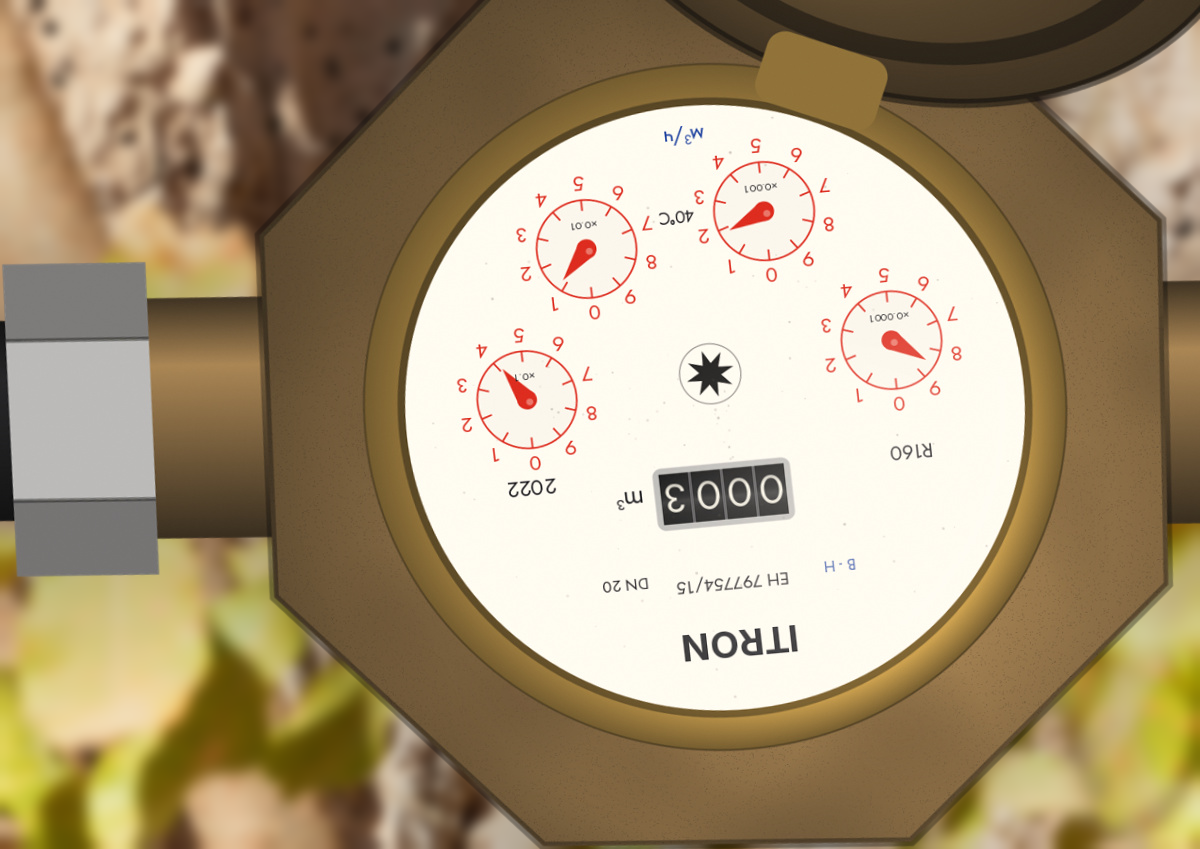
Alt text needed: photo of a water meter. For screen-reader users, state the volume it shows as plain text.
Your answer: 3.4118 m³
